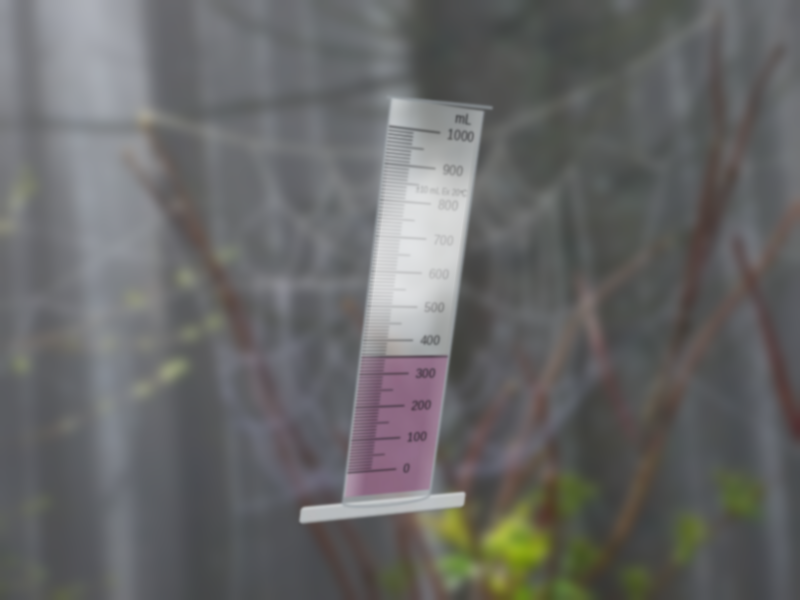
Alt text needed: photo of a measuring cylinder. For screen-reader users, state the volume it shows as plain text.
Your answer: 350 mL
